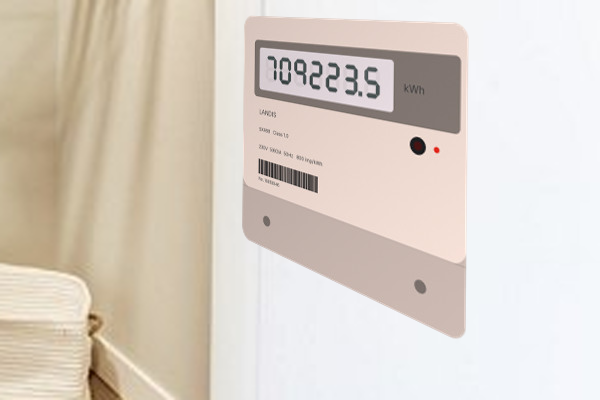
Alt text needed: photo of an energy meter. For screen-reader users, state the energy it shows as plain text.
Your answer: 709223.5 kWh
